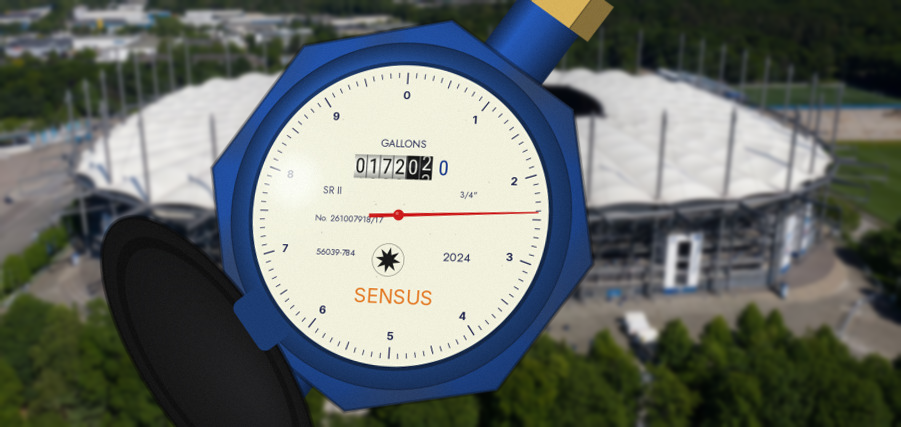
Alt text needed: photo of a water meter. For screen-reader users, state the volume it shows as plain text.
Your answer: 172022.4 gal
